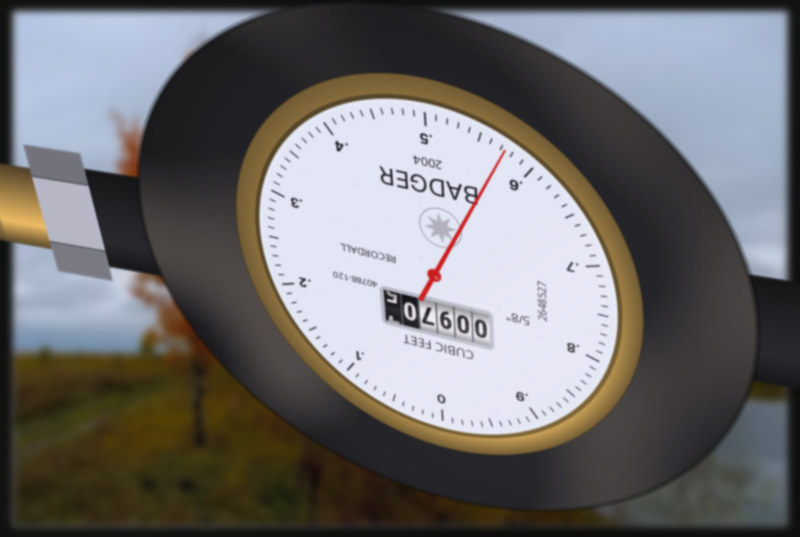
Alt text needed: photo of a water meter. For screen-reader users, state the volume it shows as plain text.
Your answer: 9704.57 ft³
